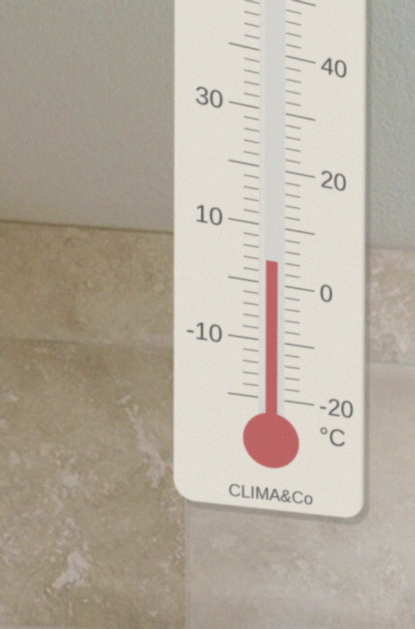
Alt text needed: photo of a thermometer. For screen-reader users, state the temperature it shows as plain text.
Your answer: 4 °C
